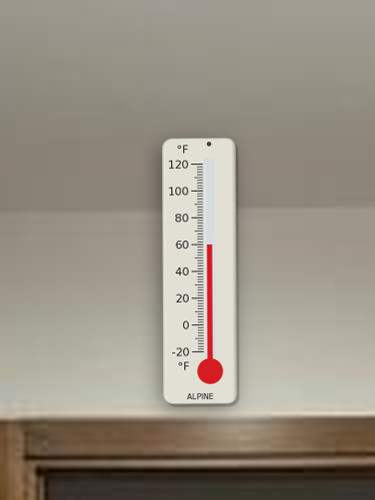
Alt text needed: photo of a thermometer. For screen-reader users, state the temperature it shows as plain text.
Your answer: 60 °F
